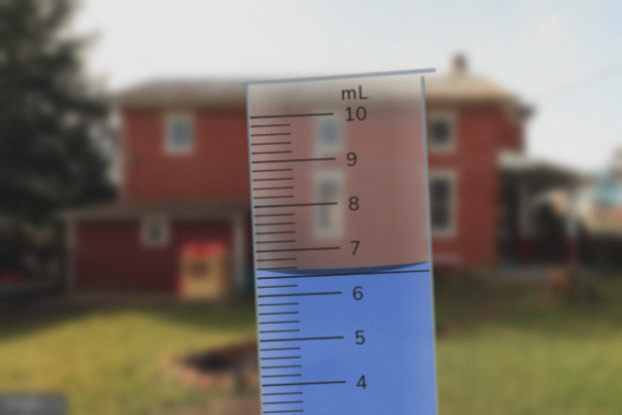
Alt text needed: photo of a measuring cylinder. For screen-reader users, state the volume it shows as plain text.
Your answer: 6.4 mL
